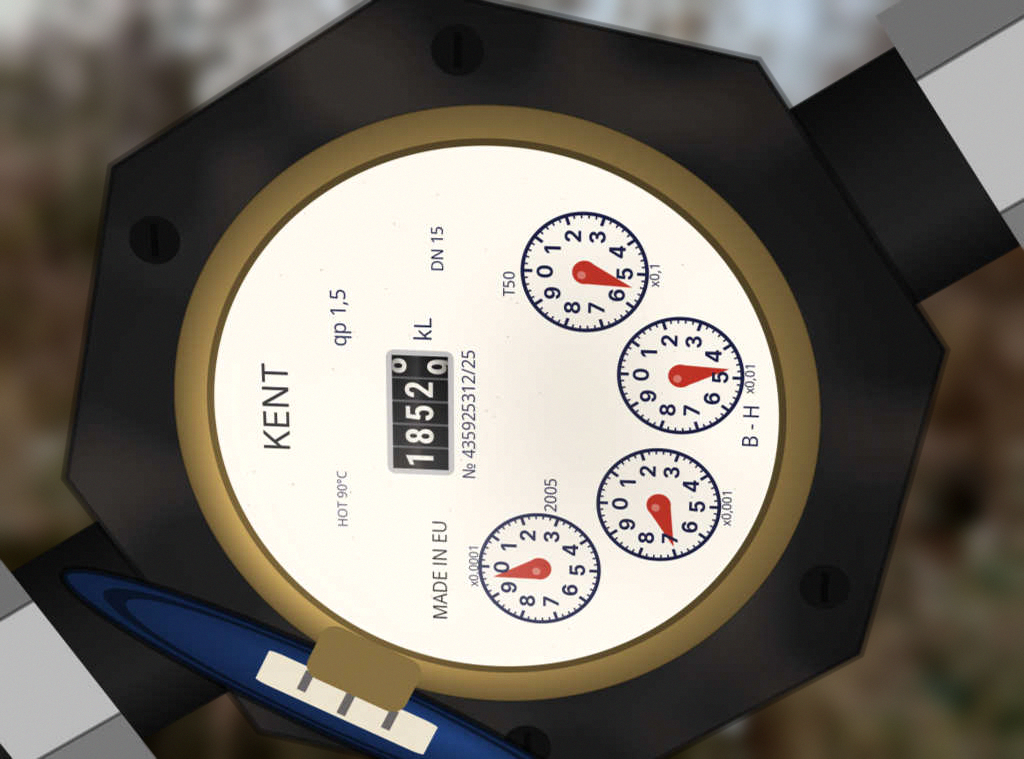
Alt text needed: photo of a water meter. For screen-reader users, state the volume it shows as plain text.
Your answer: 18528.5469 kL
